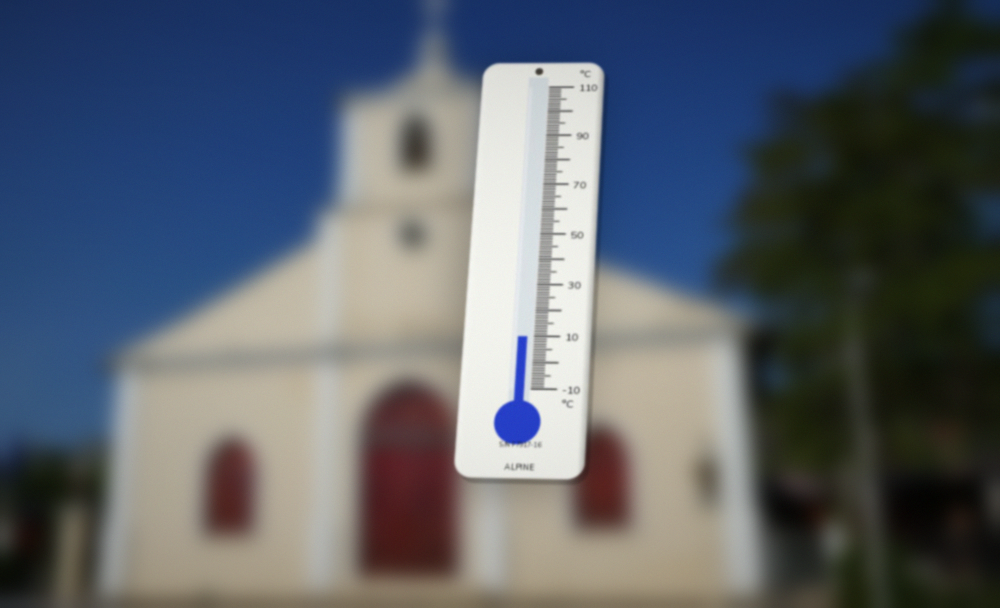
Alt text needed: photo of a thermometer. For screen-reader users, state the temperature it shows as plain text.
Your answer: 10 °C
